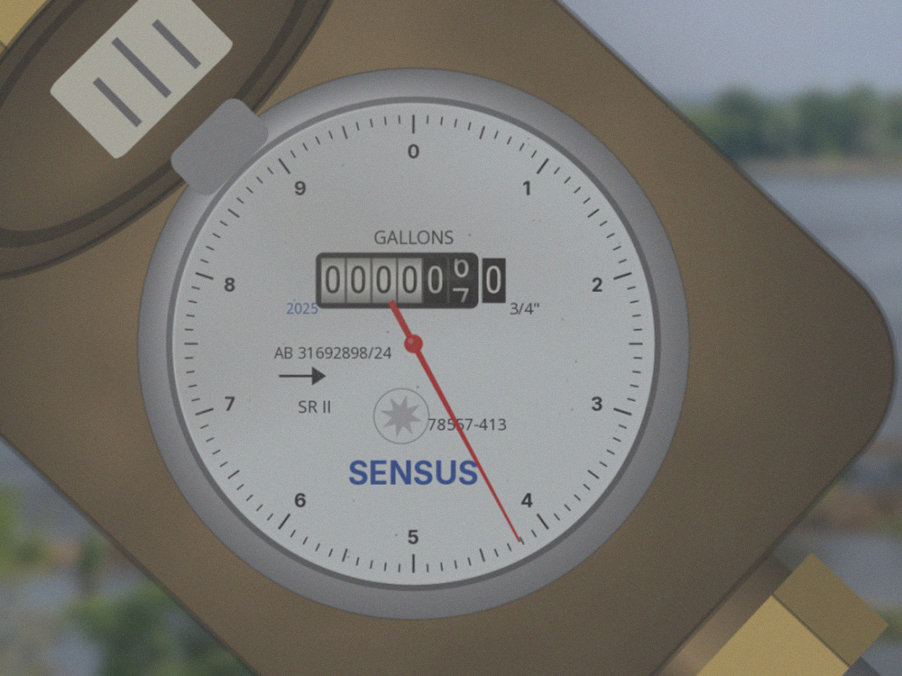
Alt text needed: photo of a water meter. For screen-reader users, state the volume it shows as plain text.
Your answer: 64.2 gal
